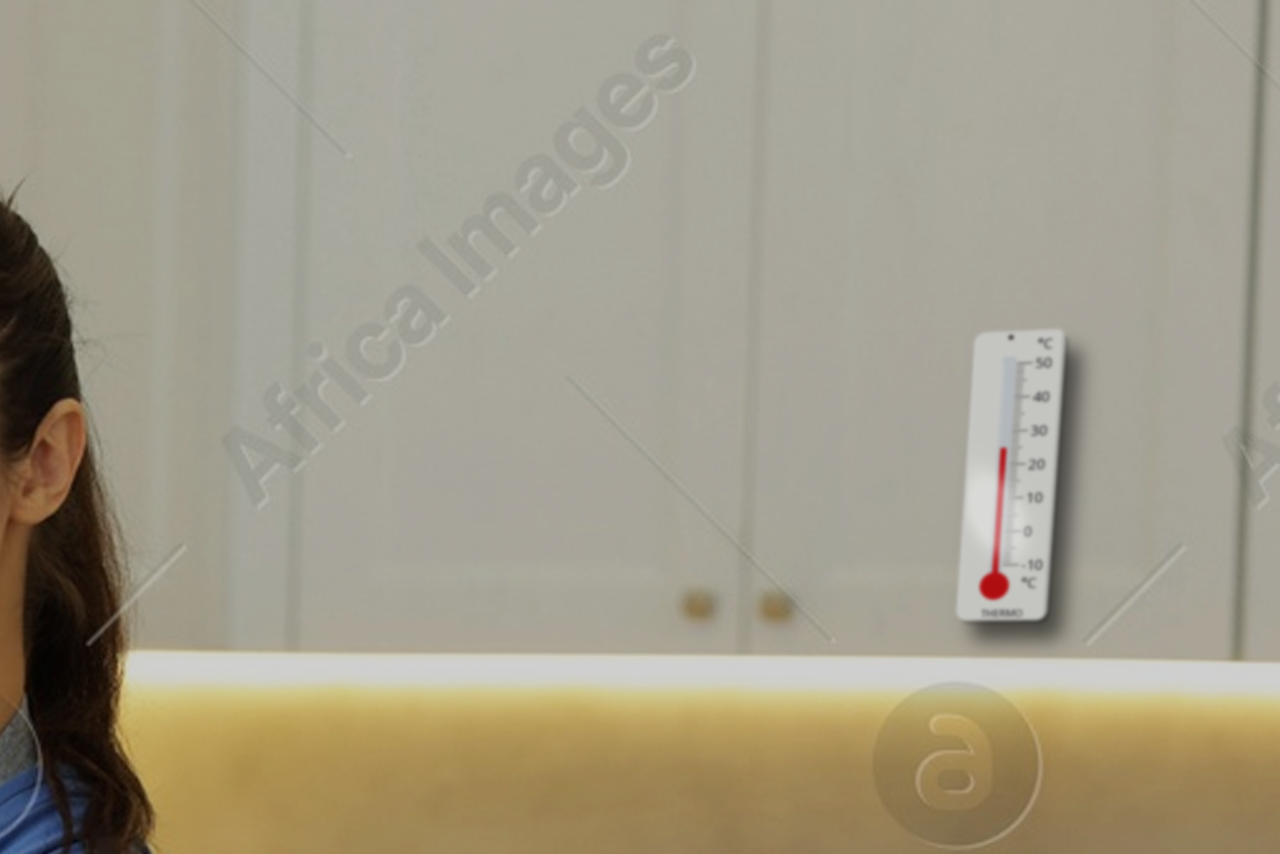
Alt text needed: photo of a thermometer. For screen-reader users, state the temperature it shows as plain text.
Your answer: 25 °C
